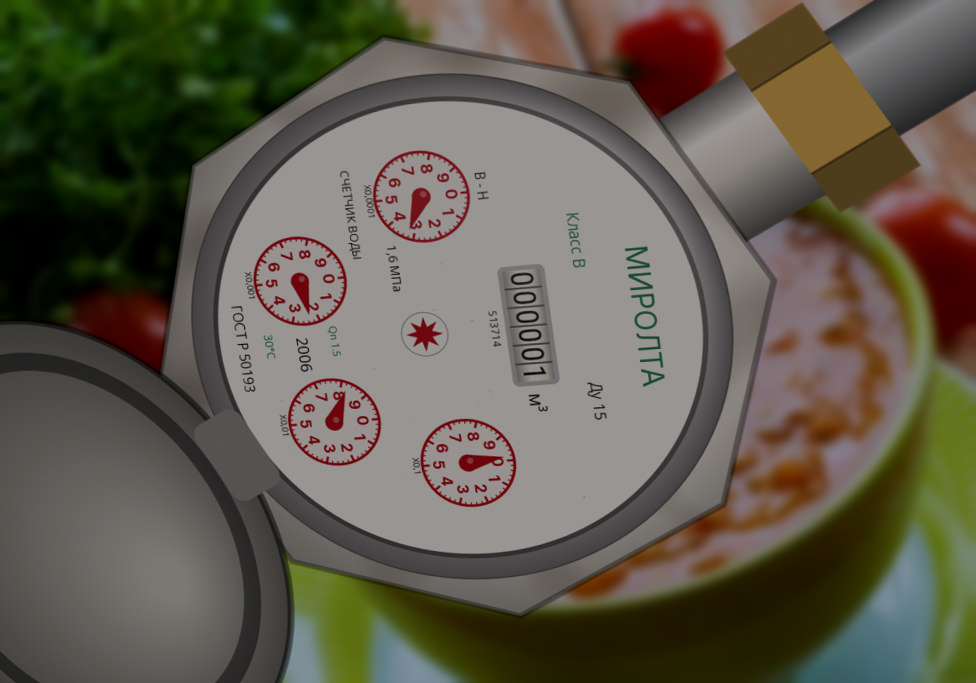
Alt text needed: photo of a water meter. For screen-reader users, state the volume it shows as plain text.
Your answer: 0.9823 m³
